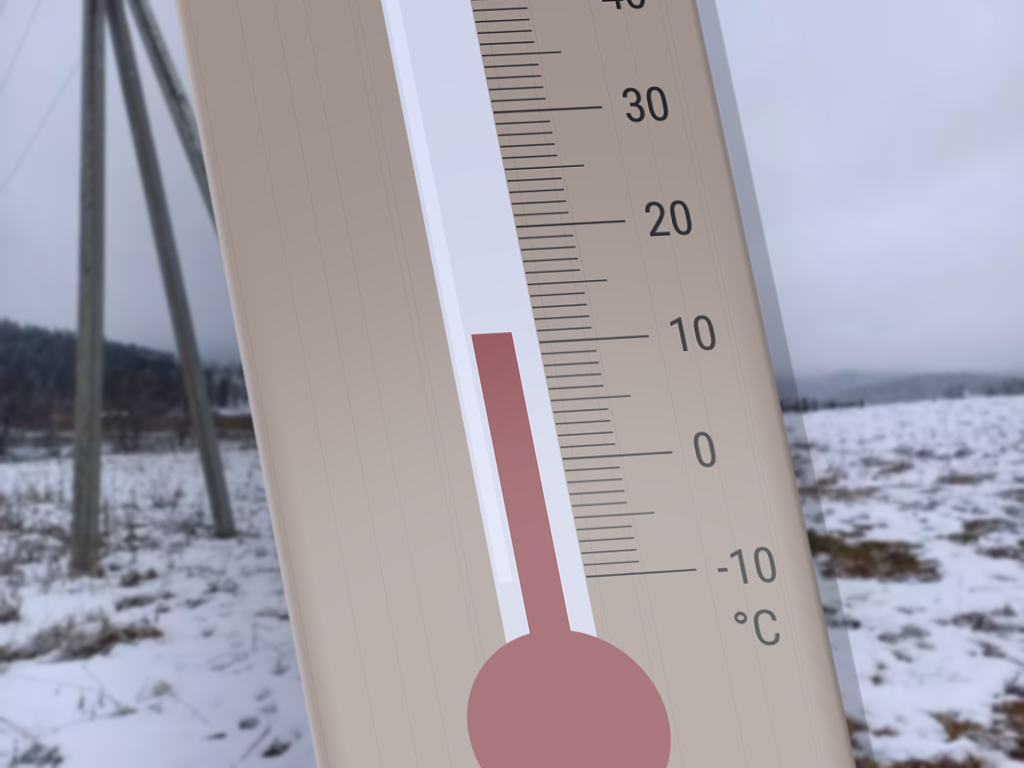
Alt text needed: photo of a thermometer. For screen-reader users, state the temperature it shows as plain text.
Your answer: 11 °C
